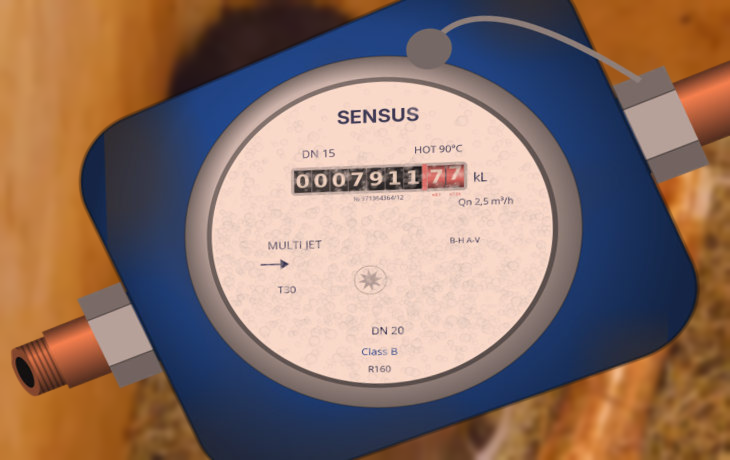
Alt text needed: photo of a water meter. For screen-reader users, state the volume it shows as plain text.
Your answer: 7911.77 kL
